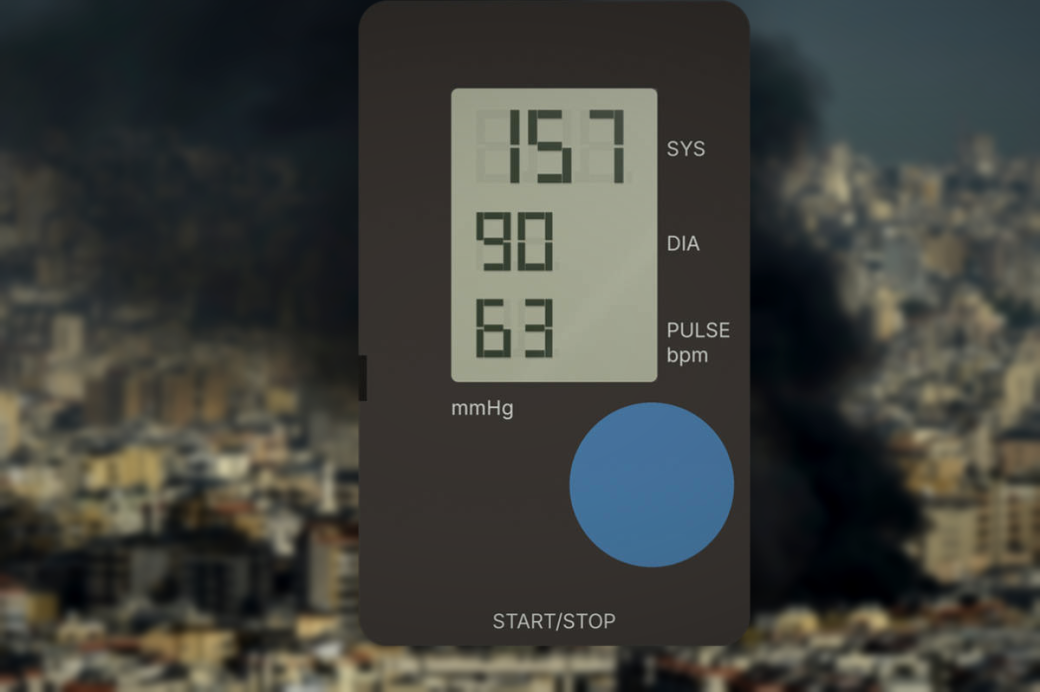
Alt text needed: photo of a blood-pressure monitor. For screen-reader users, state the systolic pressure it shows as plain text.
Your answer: 157 mmHg
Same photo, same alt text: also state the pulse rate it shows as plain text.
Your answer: 63 bpm
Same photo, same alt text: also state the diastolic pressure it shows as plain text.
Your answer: 90 mmHg
